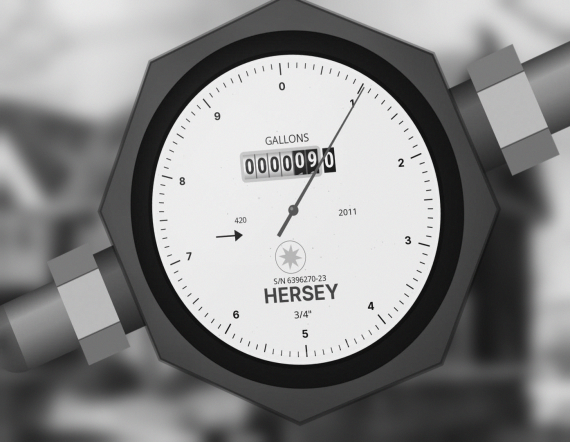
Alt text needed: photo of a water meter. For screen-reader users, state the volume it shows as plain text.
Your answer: 91.0 gal
